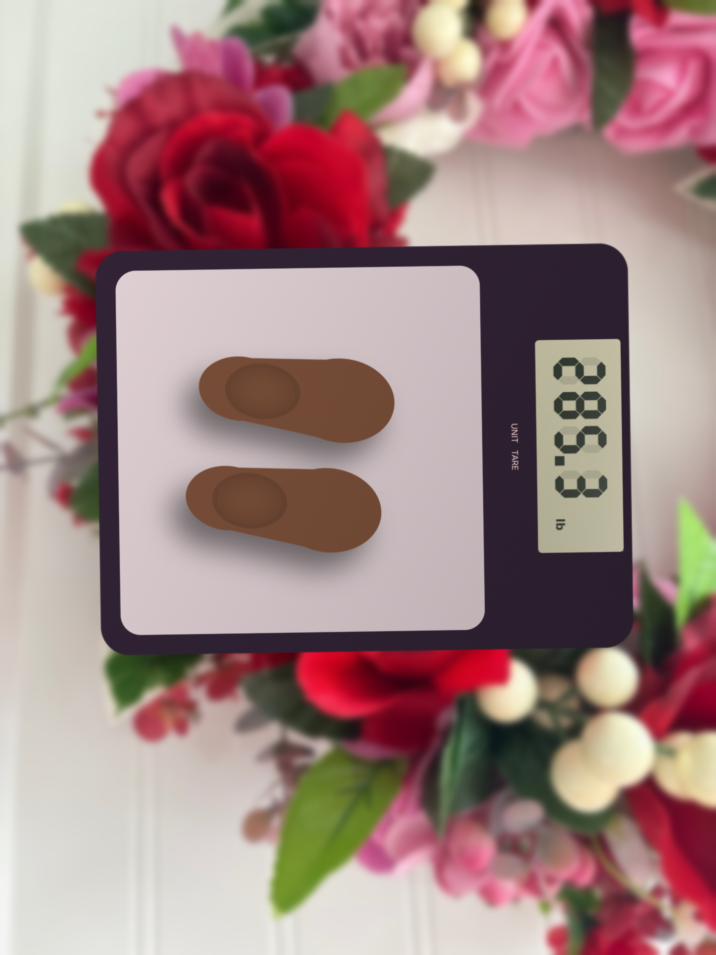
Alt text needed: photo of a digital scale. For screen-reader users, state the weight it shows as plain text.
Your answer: 285.3 lb
